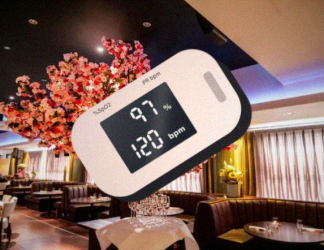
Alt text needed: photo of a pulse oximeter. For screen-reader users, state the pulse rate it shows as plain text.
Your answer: 120 bpm
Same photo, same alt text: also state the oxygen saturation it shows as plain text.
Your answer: 97 %
